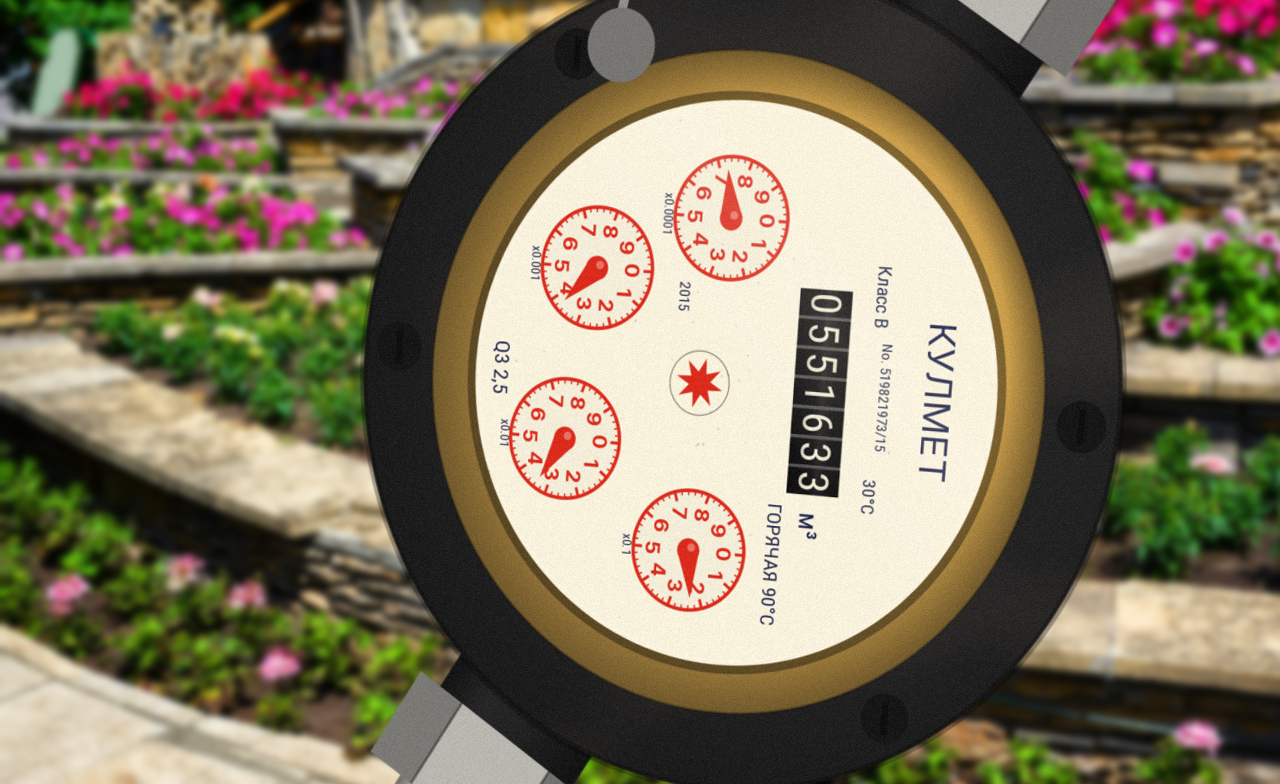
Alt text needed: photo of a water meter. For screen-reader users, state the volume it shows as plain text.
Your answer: 551633.2337 m³
